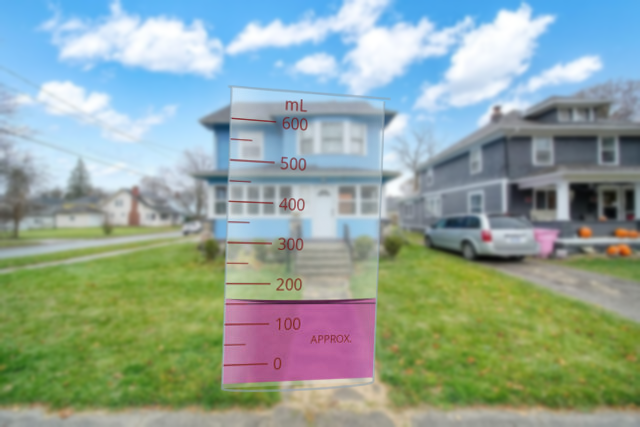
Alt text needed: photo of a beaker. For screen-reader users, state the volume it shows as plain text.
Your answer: 150 mL
